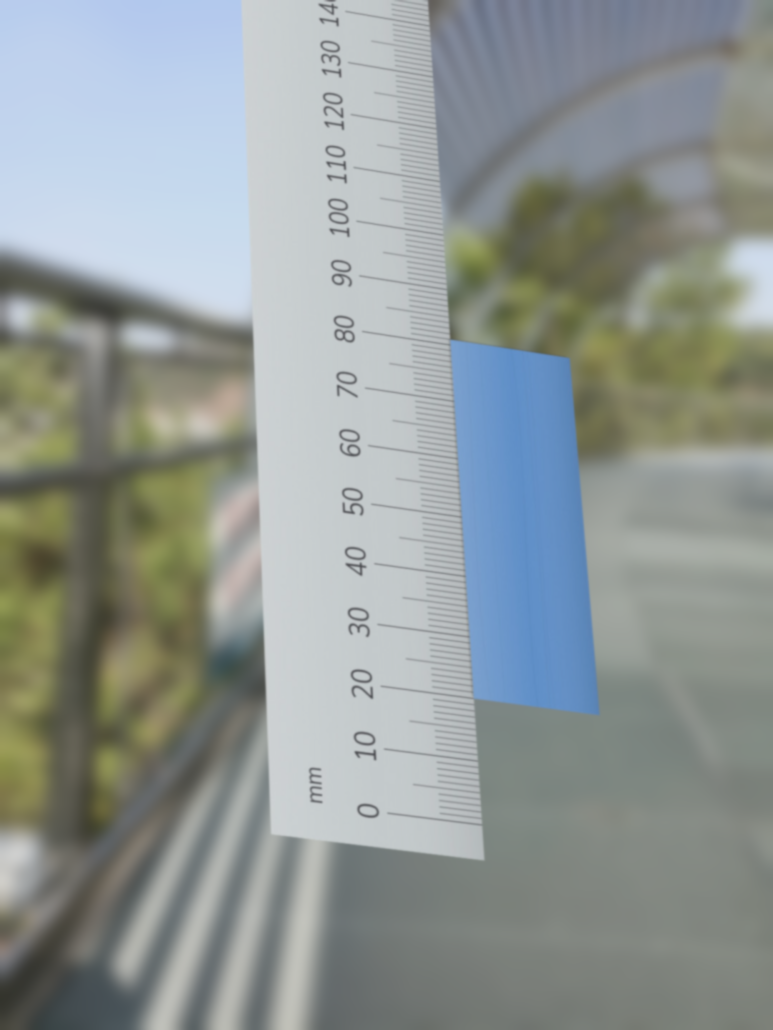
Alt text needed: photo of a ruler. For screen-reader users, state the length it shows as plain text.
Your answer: 61 mm
